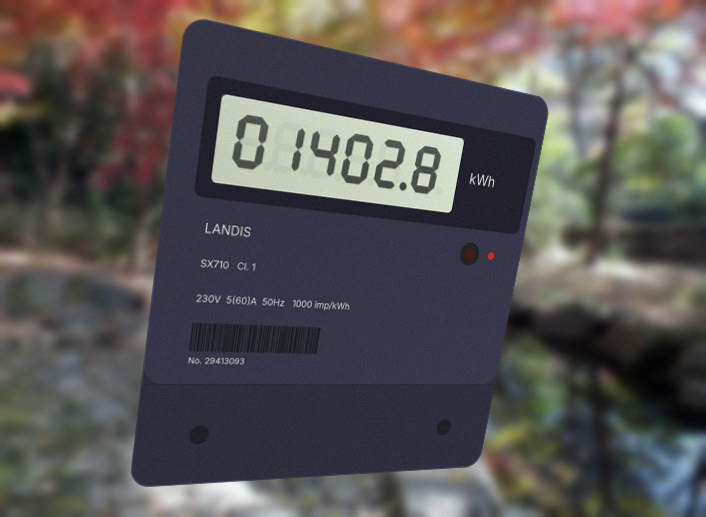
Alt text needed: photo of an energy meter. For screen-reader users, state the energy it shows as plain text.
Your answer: 1402.8 kWh
